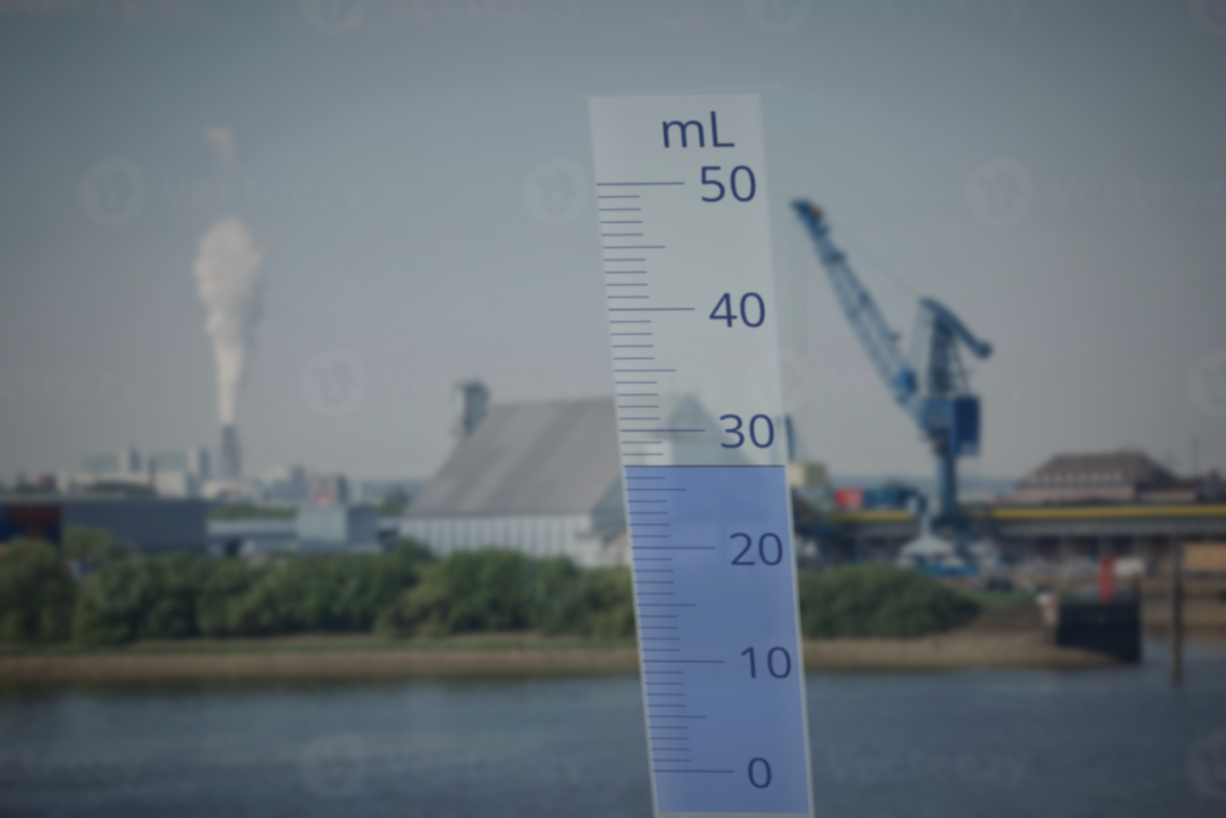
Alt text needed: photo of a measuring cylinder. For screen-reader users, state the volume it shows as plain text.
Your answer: 27 mL
